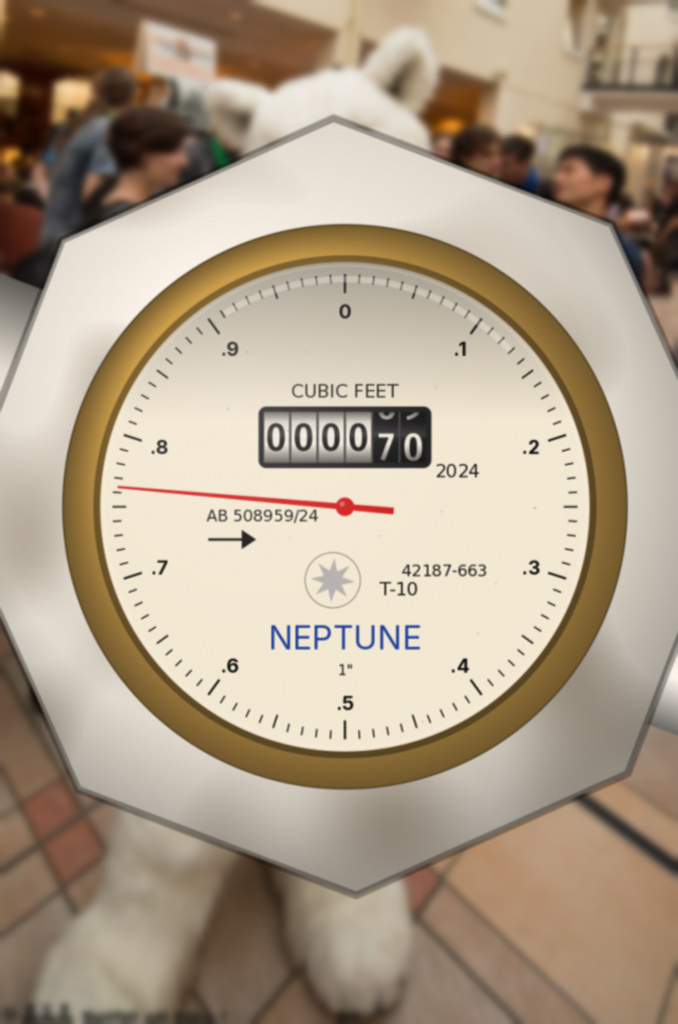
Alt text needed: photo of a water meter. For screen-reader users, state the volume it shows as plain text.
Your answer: 69.76 ft³
